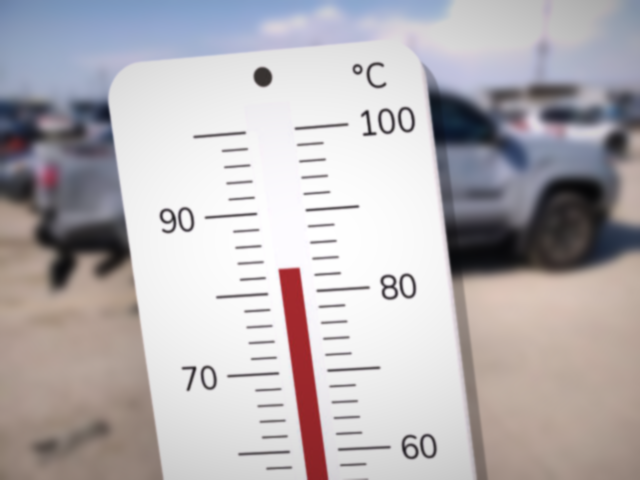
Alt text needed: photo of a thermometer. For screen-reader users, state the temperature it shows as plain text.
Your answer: 83 °C
